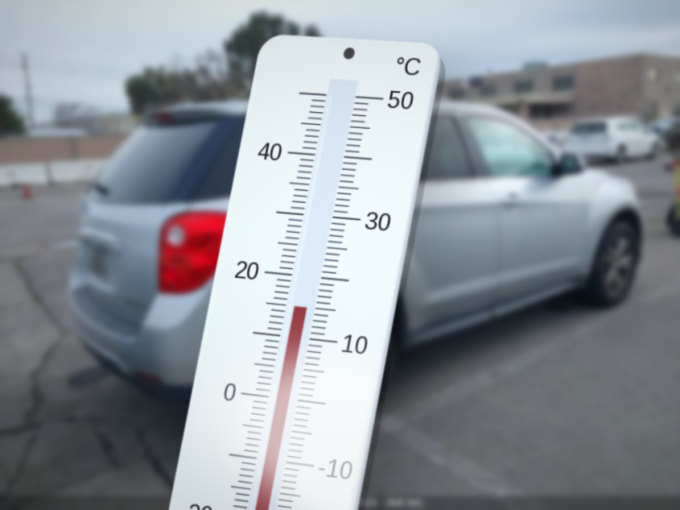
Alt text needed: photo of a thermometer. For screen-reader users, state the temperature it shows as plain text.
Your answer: 15 °C
